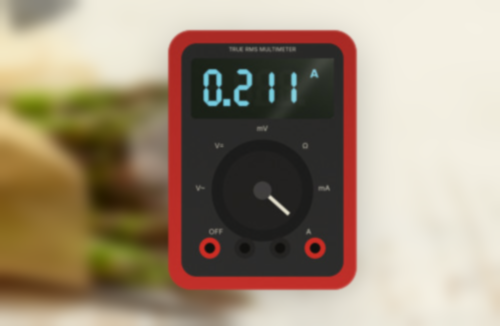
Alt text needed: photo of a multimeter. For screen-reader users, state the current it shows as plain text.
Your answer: 0.211 A
